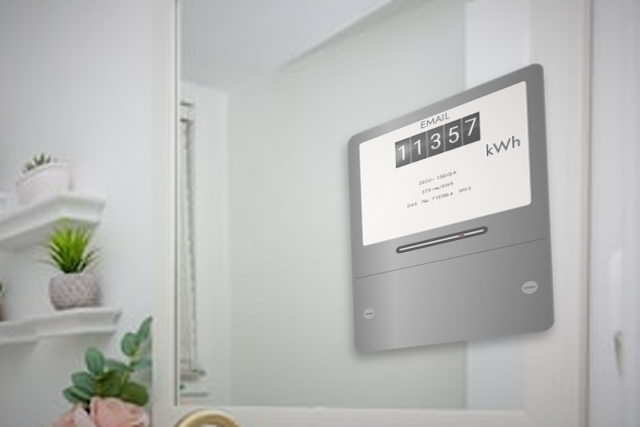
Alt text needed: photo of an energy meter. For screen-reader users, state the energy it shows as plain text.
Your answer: 11357 kWh
